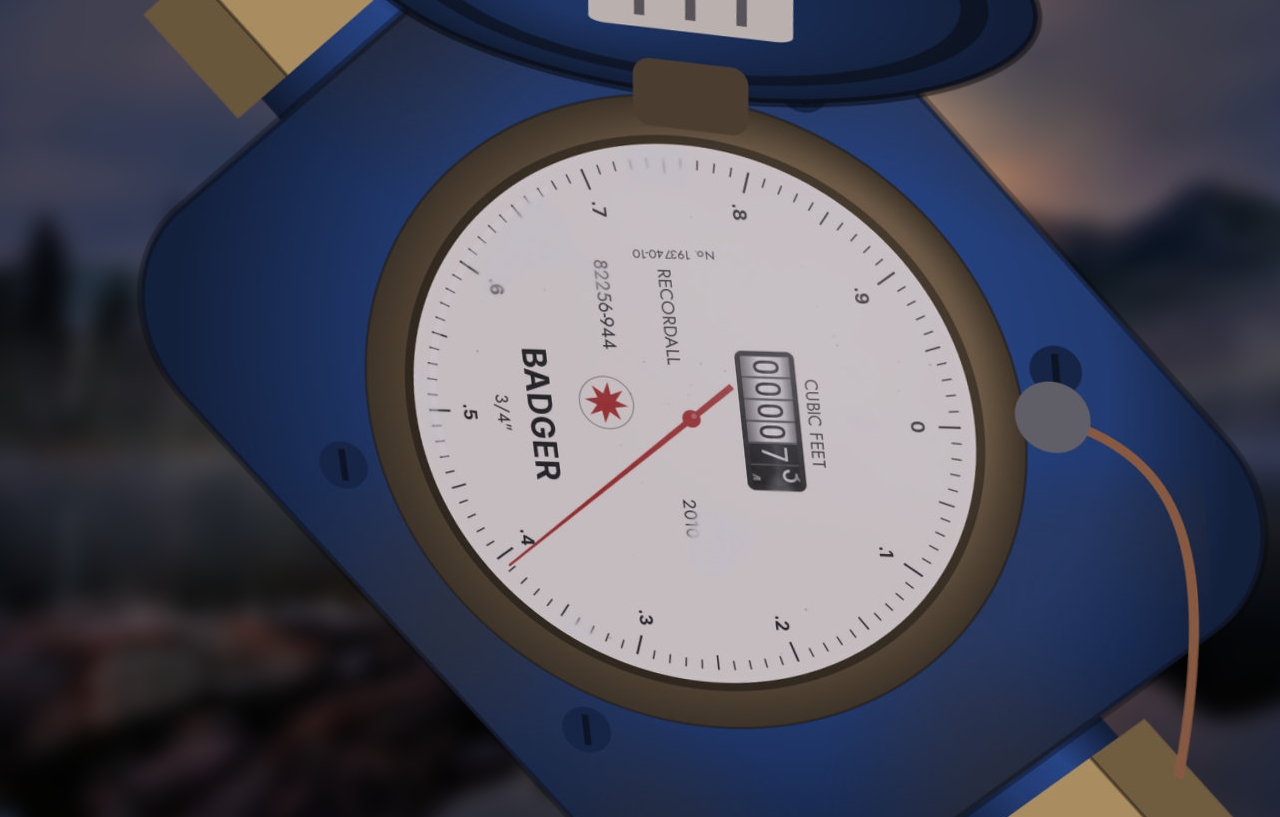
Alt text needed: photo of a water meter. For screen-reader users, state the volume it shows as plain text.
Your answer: 73.39 ft³
